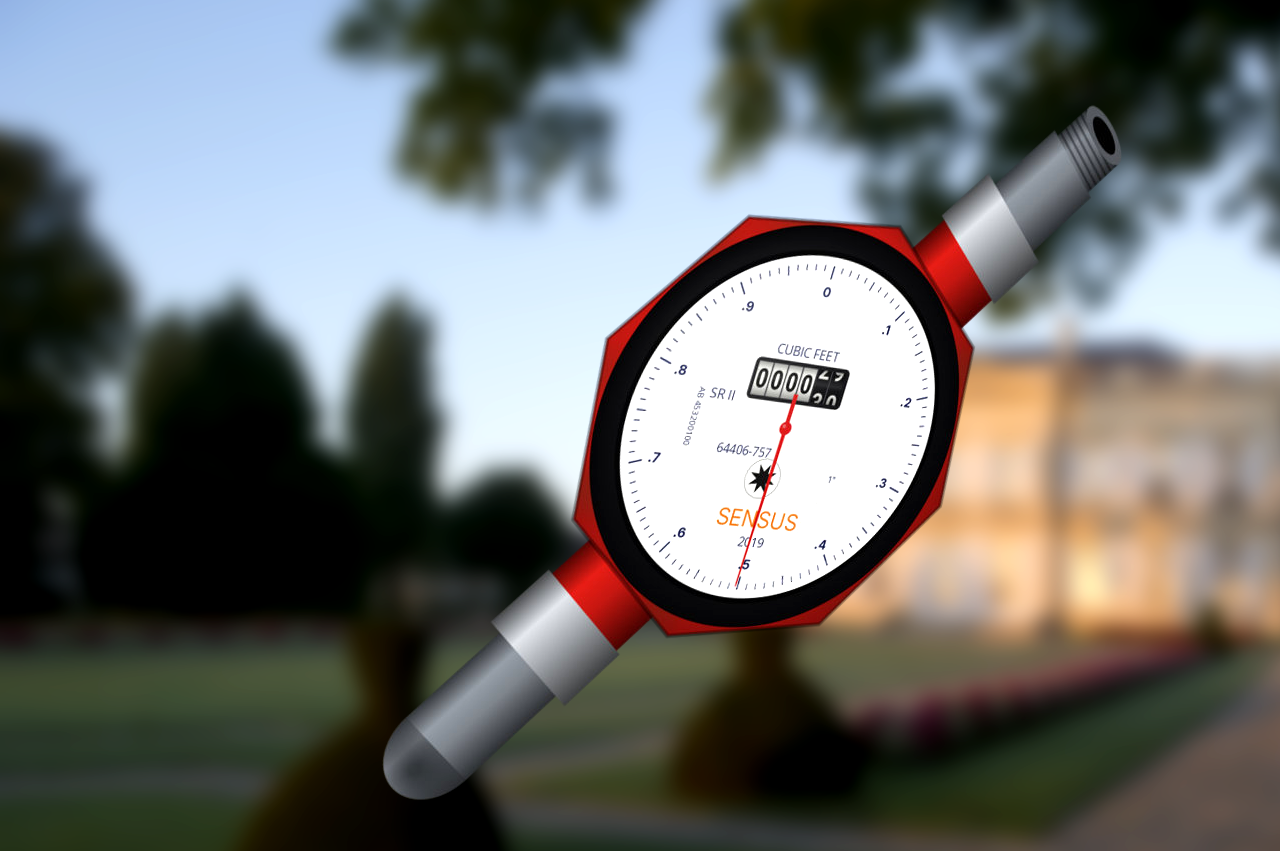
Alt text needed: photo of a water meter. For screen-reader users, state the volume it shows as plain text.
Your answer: 29.50 ft³
